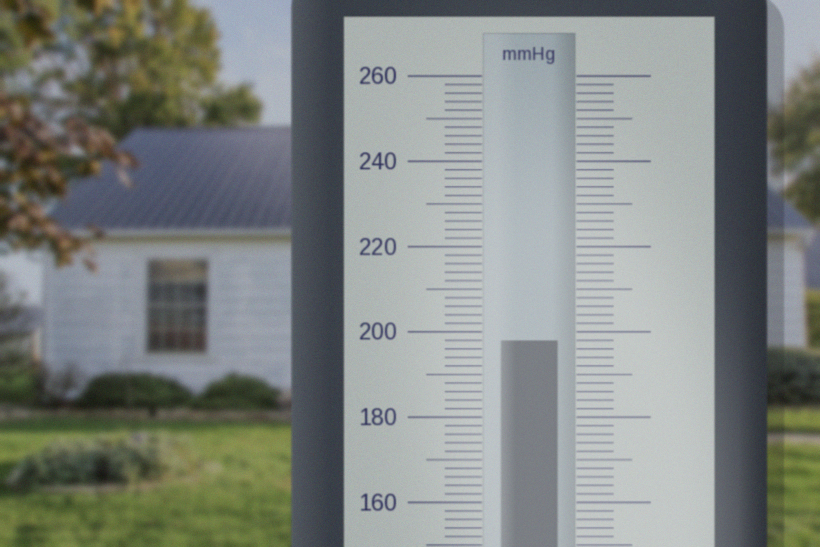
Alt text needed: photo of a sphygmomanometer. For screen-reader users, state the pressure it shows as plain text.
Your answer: 198 mmHg
